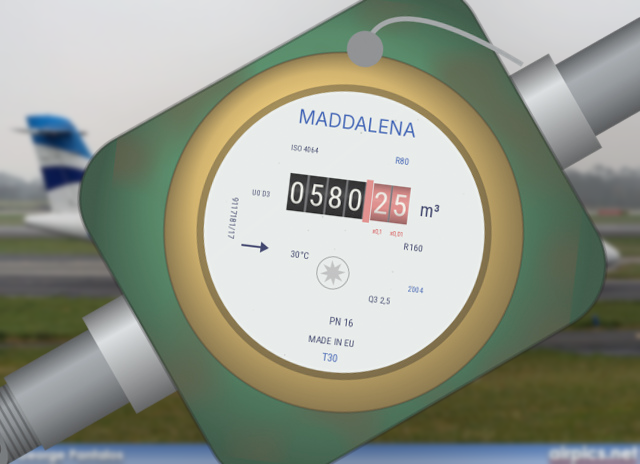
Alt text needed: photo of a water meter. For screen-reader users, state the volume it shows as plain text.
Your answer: 580.25 m³
